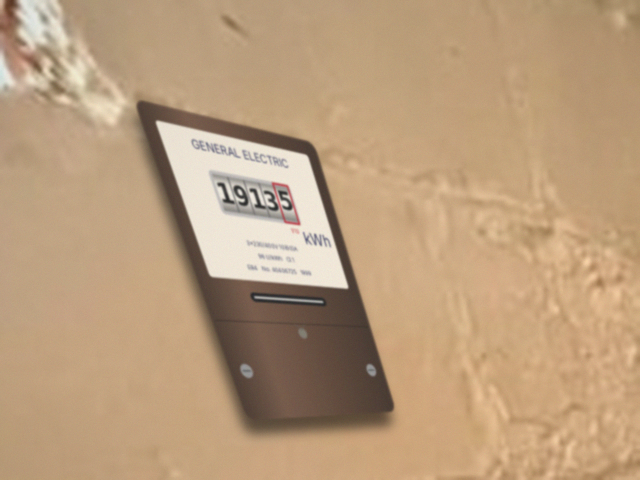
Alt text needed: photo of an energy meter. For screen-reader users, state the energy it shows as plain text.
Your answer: 1913.5 kWh
